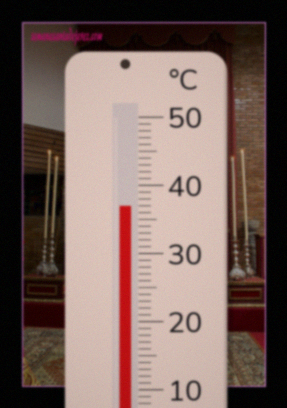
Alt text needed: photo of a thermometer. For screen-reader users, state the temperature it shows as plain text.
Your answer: 37 °C
